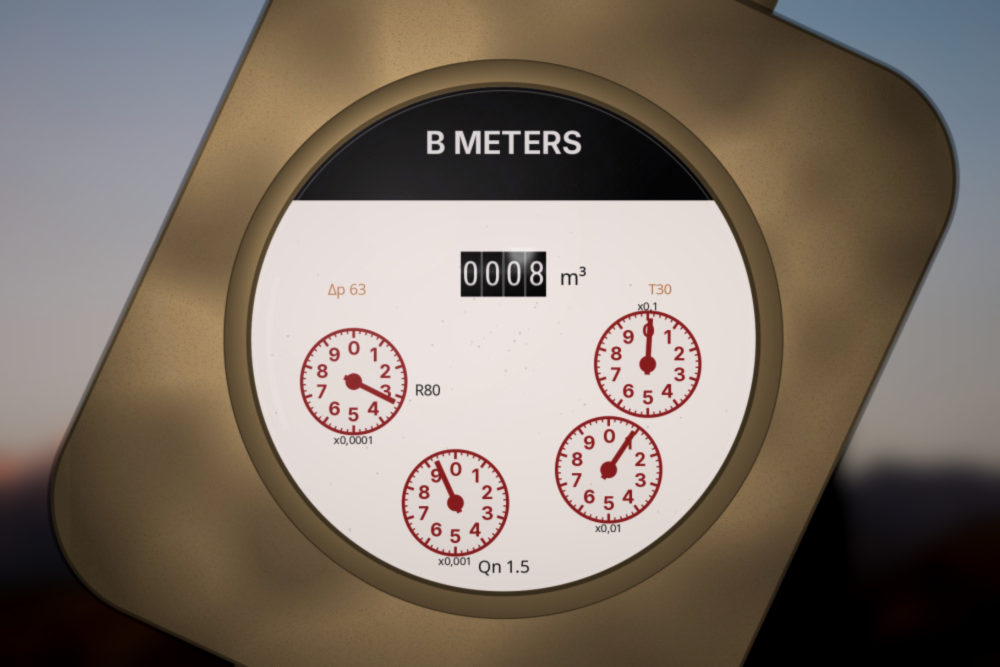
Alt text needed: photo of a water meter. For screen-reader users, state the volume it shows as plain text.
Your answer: 8.0093 m³
